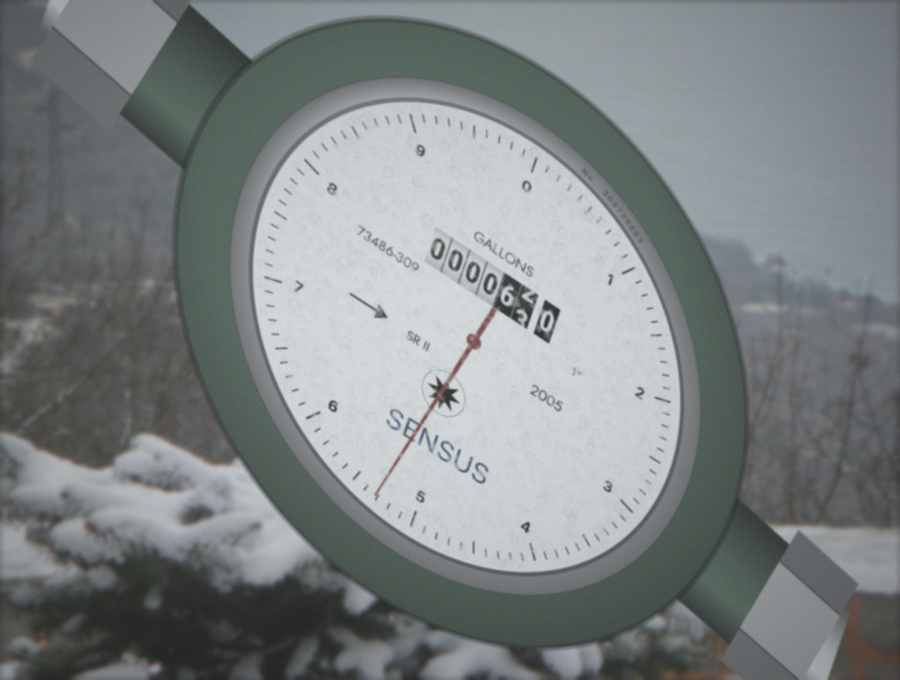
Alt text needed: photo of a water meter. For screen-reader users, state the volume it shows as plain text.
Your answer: 625.3 gal
